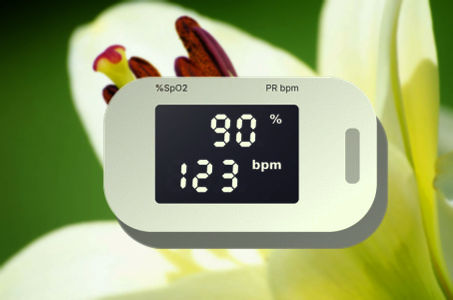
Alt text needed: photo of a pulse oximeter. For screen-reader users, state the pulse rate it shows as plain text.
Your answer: 123 bpm
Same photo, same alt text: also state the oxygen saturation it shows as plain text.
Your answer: 90 %
